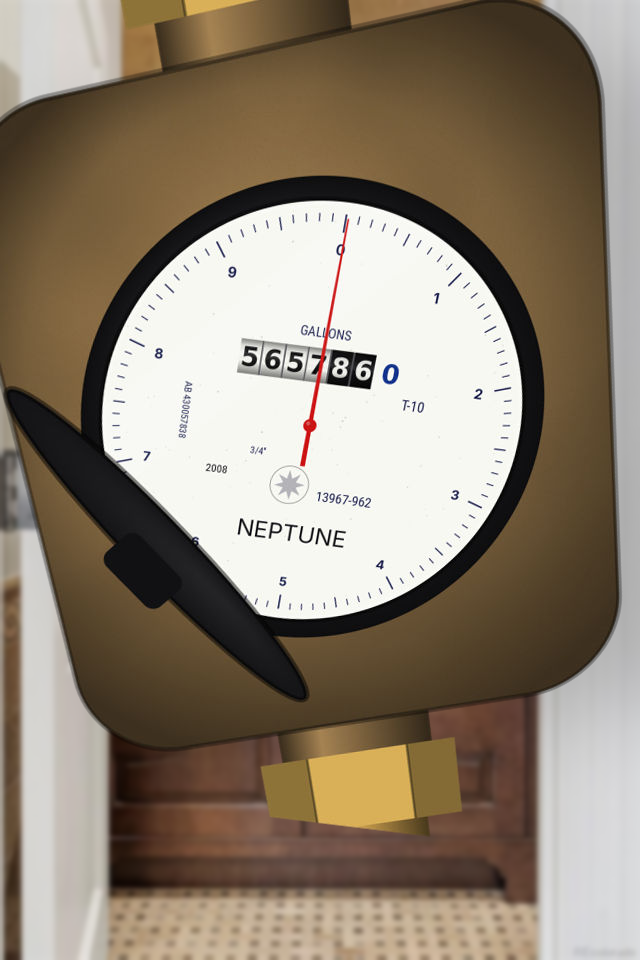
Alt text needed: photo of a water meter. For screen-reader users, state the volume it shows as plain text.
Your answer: 5657860.0 gal
